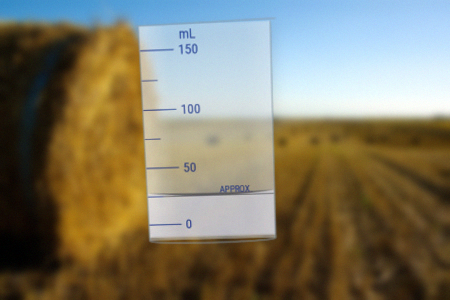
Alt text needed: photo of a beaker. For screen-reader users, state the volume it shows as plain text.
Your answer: 25 mL
